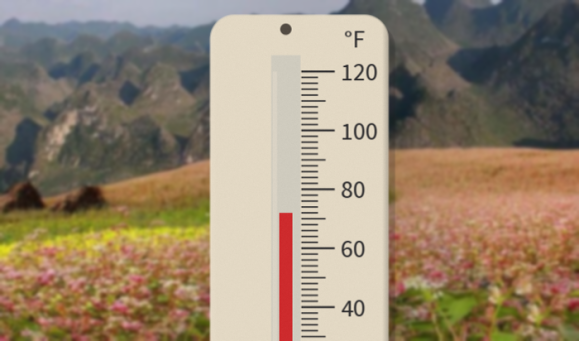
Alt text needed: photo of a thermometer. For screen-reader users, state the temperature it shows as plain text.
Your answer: 72 °F
